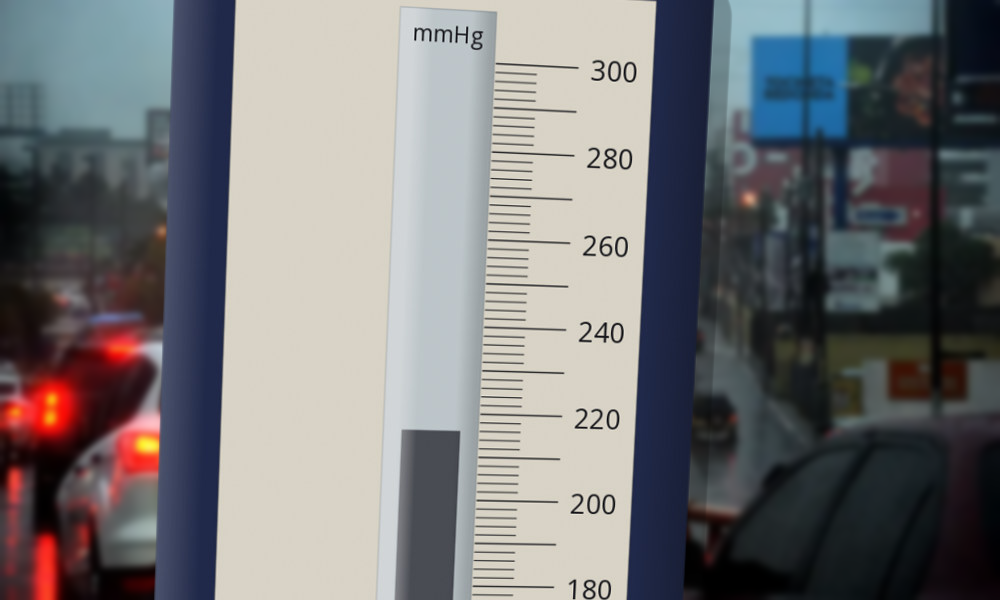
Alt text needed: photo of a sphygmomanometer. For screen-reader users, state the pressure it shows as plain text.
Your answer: 216 mmHg
